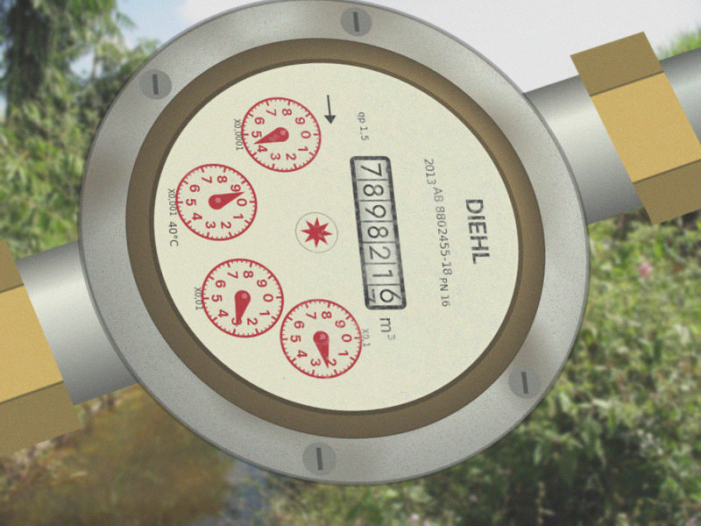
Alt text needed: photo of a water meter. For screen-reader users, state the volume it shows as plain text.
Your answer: 7898216.2294 m³
